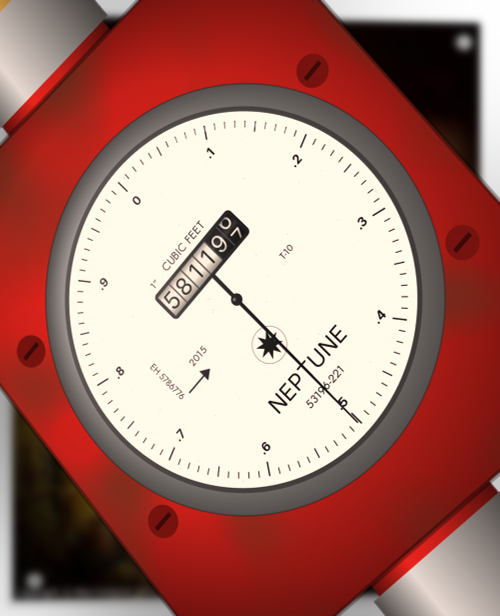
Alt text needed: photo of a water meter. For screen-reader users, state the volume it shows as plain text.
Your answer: 581196.50 ft³
